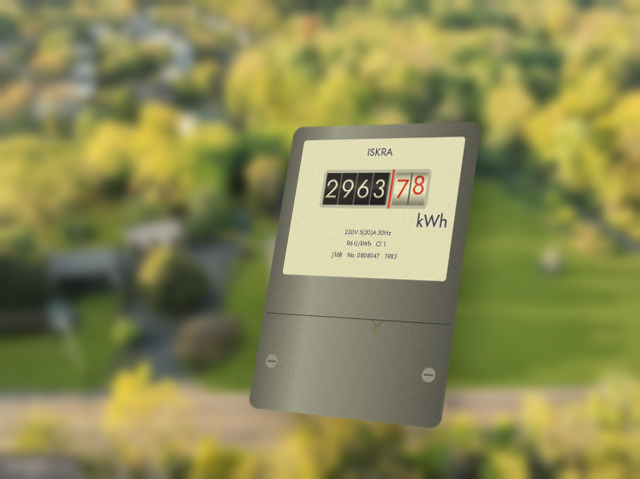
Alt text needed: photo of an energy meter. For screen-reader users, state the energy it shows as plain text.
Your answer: 2963.78 kWh
